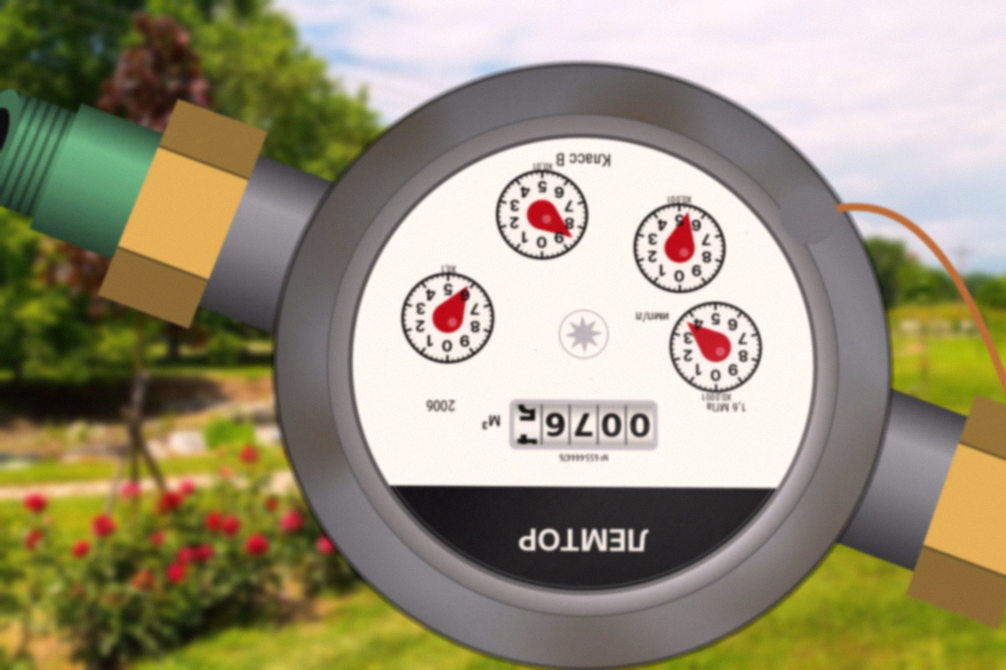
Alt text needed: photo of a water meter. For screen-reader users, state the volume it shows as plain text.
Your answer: 764.5853 m³
